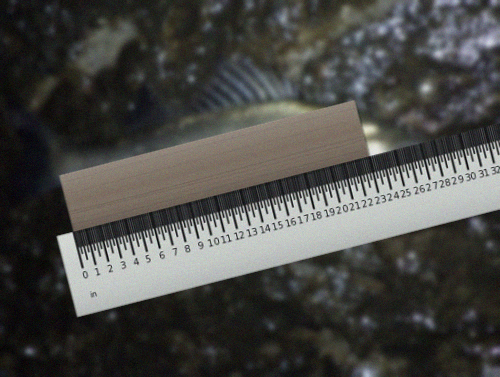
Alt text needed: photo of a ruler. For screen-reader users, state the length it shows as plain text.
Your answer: 23 in
